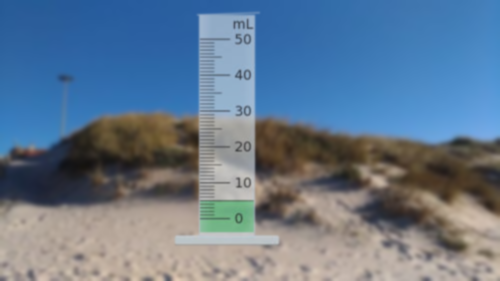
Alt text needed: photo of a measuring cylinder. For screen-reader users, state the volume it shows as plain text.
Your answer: 5 mL
